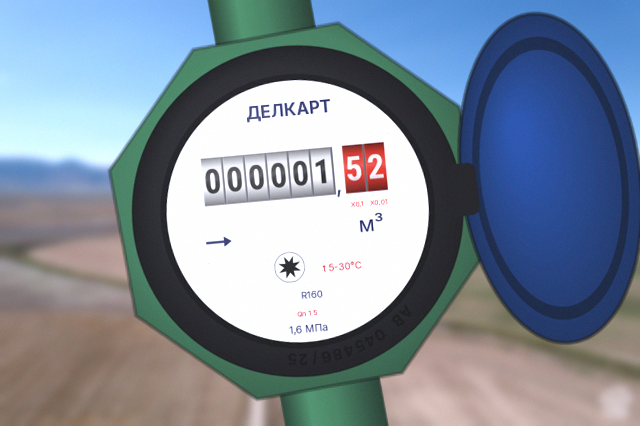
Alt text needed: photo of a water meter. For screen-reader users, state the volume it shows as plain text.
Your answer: 1.52 m³
